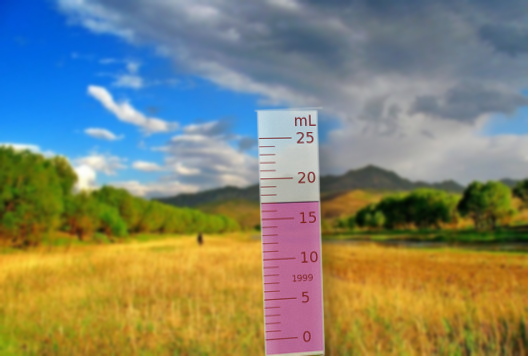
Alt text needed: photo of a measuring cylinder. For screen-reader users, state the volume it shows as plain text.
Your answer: 17 mL
